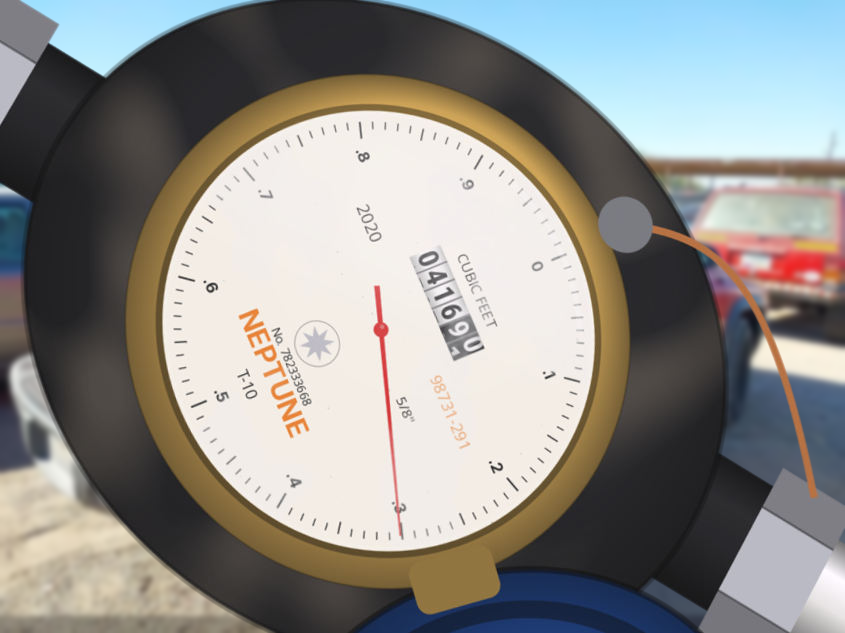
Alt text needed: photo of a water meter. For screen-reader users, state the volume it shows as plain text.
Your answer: 41690.30 ft³
